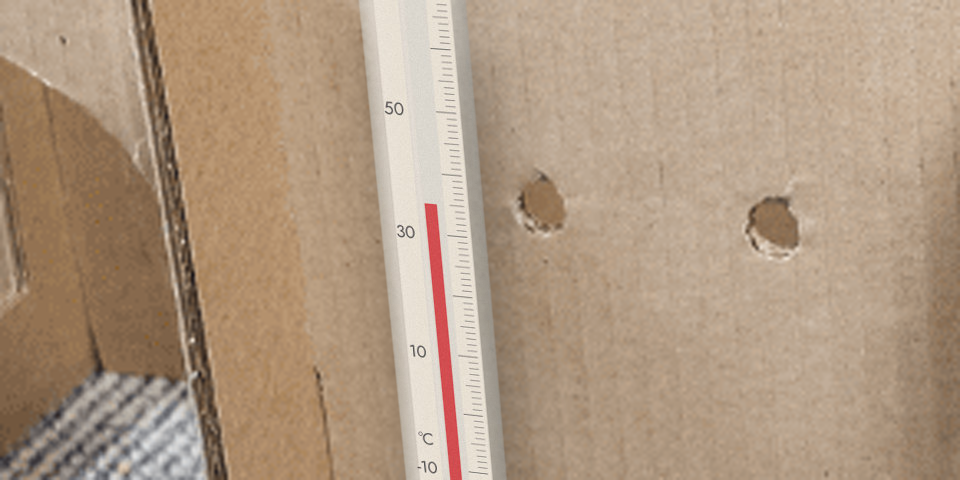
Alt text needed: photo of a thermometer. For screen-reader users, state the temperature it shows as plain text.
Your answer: 35 °C
